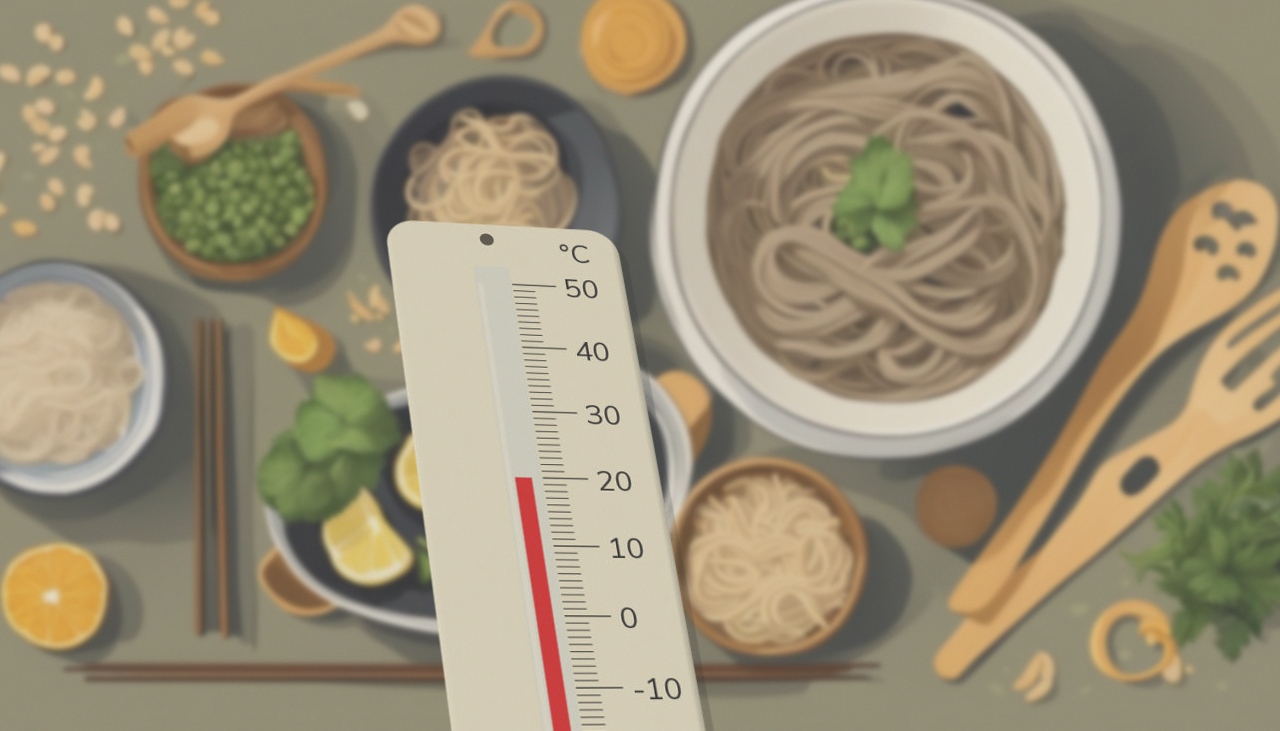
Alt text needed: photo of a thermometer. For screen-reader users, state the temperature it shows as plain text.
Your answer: 20 °C
